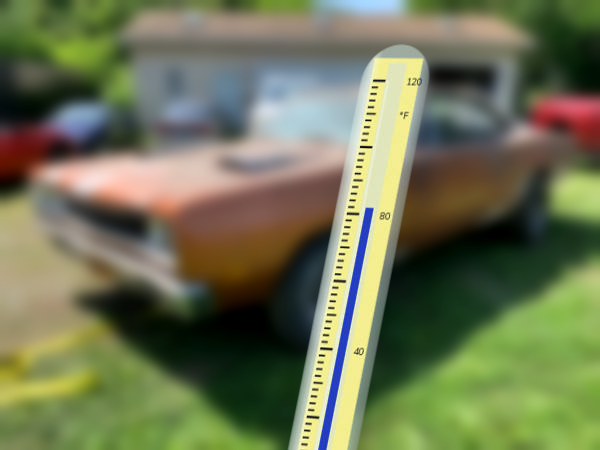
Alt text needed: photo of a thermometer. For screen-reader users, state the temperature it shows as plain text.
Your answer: 82 °F
